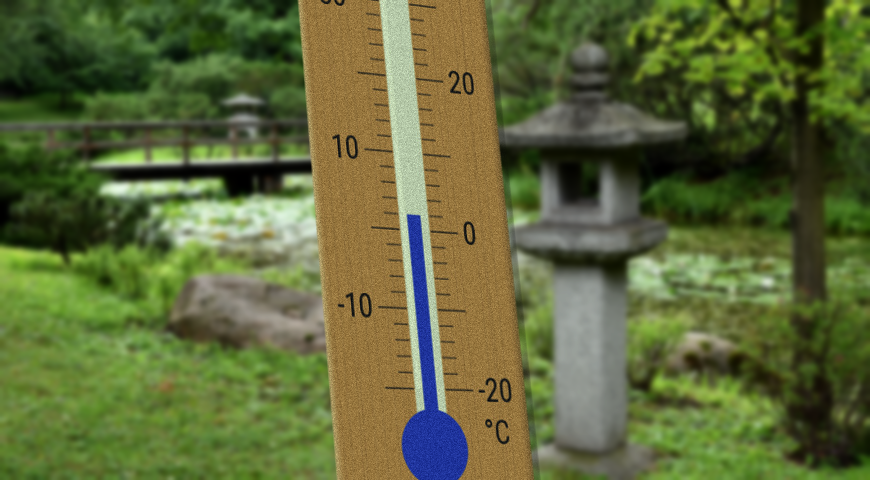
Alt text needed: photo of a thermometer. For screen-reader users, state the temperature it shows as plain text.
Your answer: 2 °C
